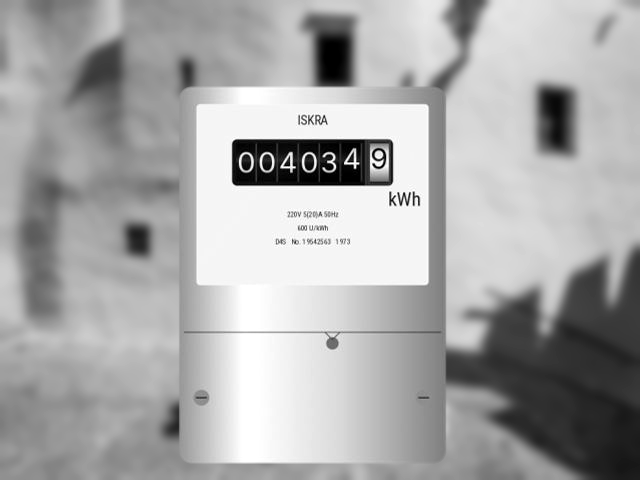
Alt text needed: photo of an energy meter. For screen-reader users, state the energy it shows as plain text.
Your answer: 4034.9 kWh
